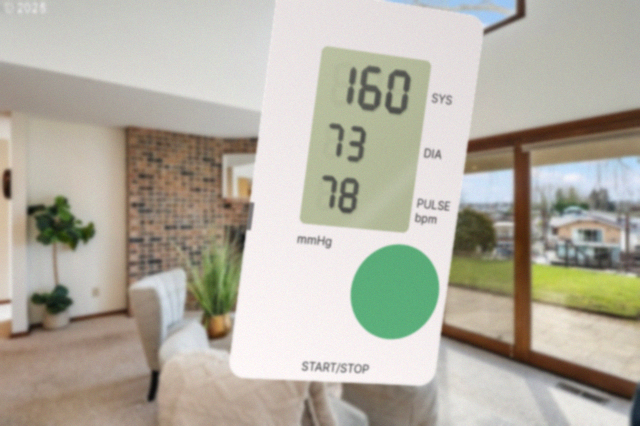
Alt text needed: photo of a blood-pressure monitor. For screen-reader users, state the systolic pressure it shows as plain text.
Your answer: 160 mmHg
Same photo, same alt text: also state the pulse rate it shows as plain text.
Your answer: 78 bpm
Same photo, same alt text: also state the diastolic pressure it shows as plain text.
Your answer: 73 mmHg
